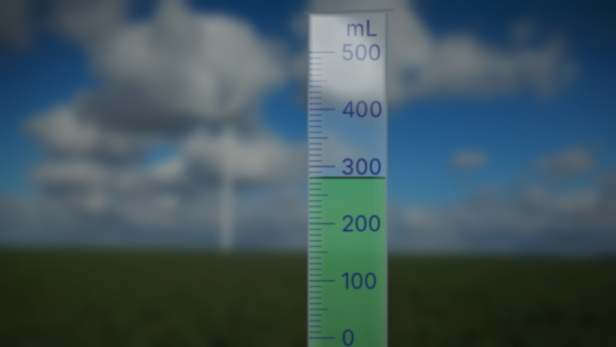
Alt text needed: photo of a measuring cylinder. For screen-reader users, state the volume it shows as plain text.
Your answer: 280 mL
